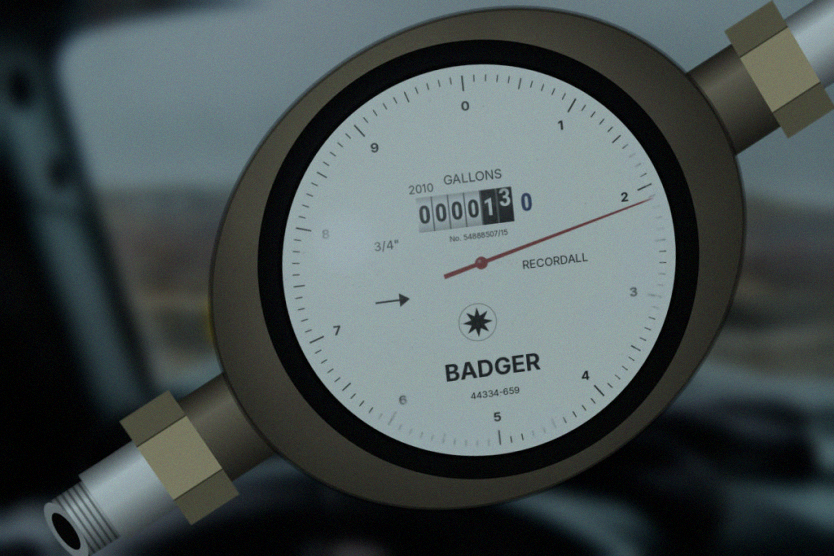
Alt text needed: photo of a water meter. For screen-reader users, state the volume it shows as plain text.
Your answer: 132.1 gal
